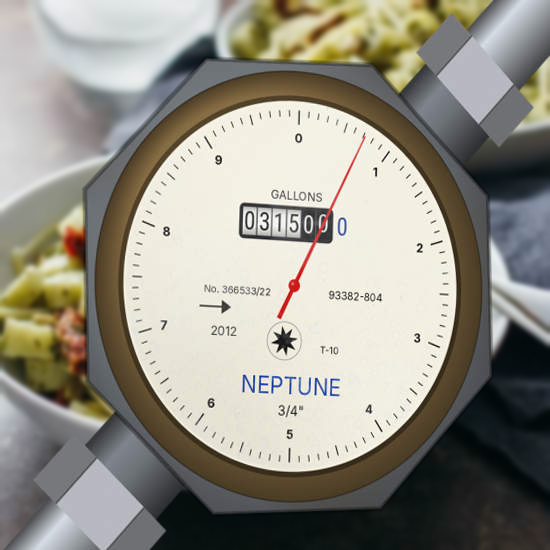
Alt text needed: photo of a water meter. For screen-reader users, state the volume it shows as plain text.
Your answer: 315000.7 gal
